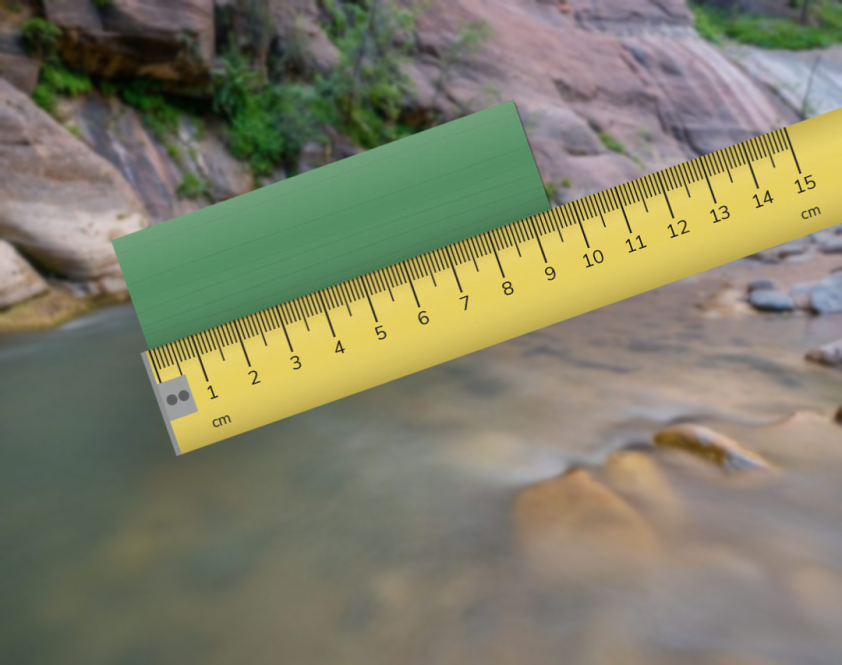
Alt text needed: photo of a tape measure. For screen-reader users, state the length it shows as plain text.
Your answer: 9.5 cm
